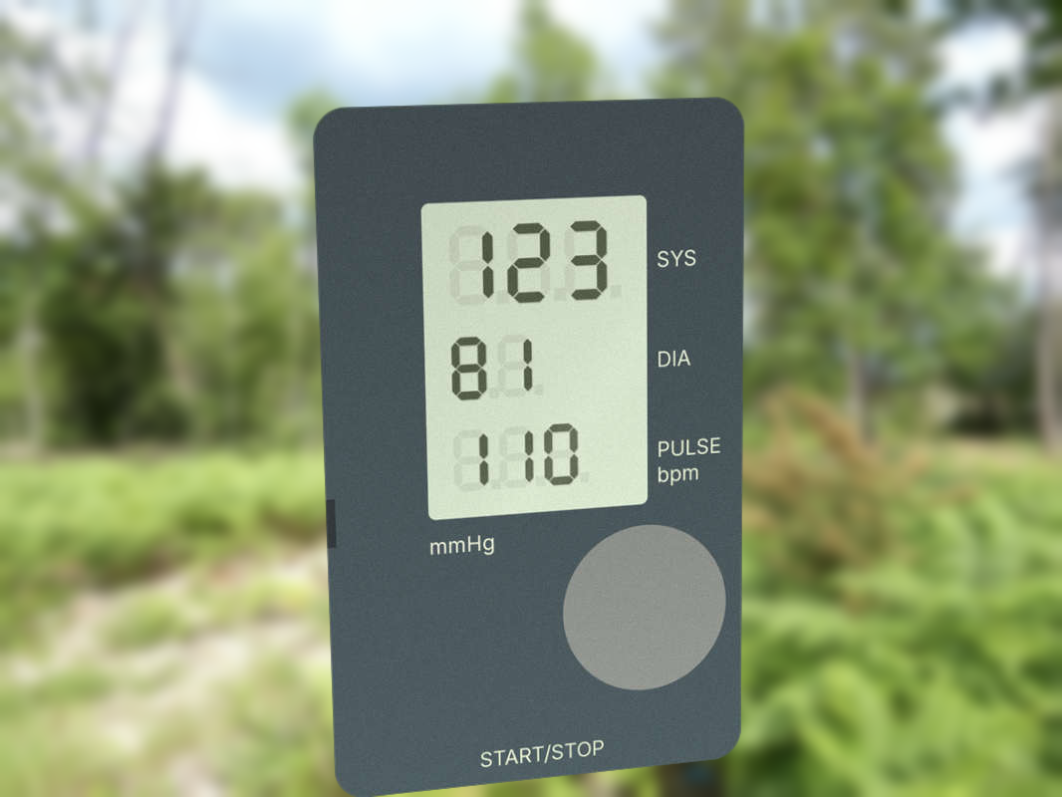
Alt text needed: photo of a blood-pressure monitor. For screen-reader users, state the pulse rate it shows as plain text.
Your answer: 110 bpm
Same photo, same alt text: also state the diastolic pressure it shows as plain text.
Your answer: 81 mmHg
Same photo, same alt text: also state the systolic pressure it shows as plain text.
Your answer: 123 mmHg
